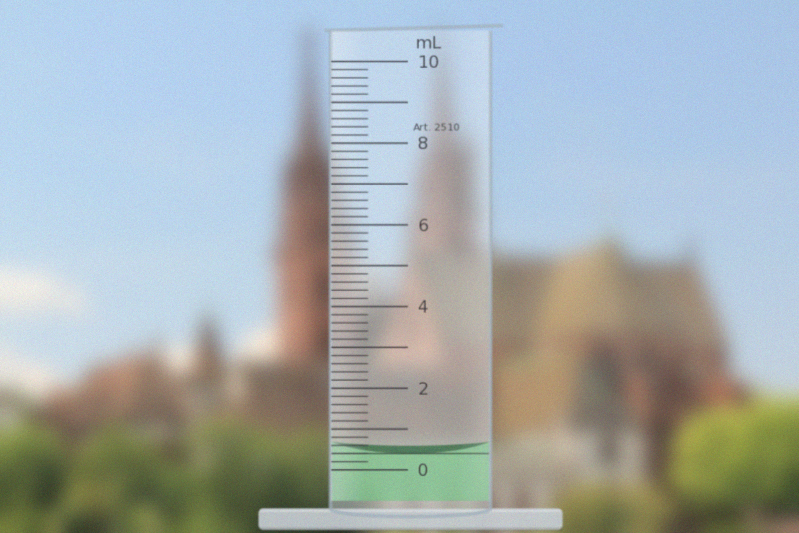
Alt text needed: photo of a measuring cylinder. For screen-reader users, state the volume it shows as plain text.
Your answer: 0.4 mL
